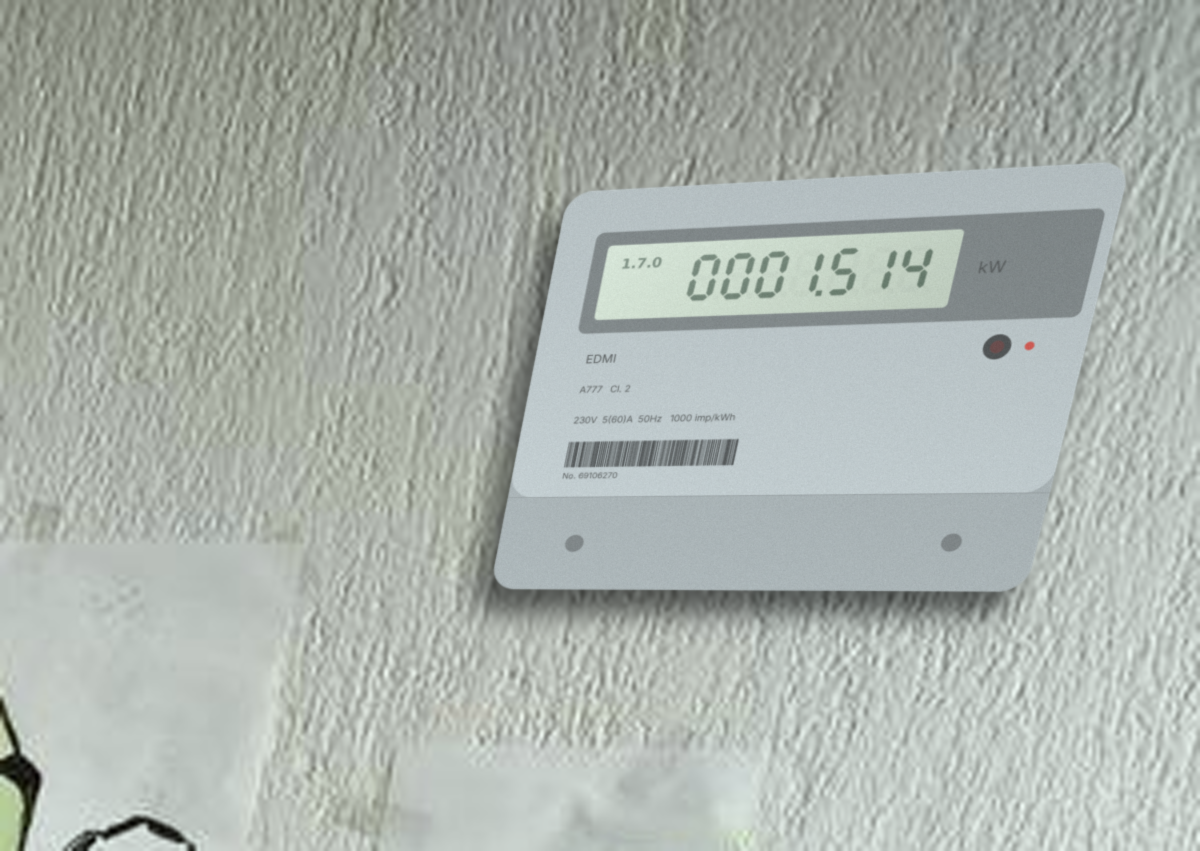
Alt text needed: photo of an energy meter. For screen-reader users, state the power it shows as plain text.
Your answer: 1.514 kW
